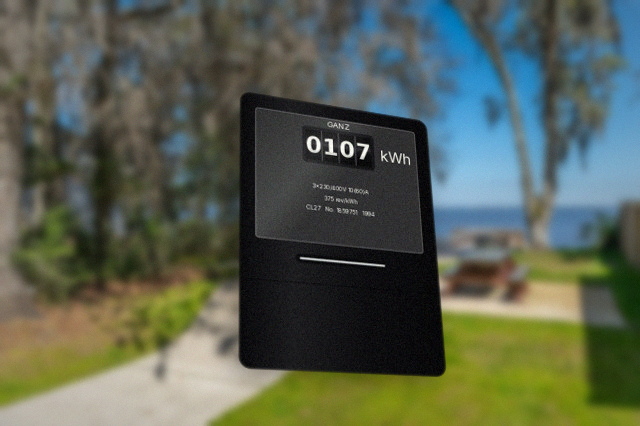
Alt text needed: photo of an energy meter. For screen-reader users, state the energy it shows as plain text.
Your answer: 107 kWh
